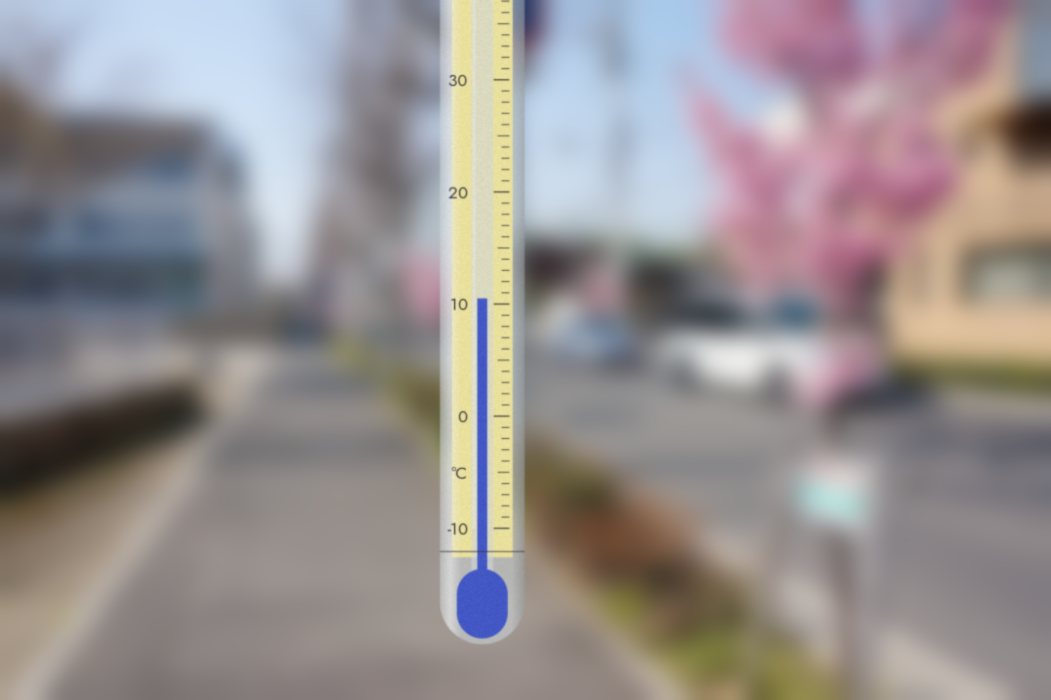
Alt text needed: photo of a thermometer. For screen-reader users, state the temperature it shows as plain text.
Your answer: 10.5 °C
